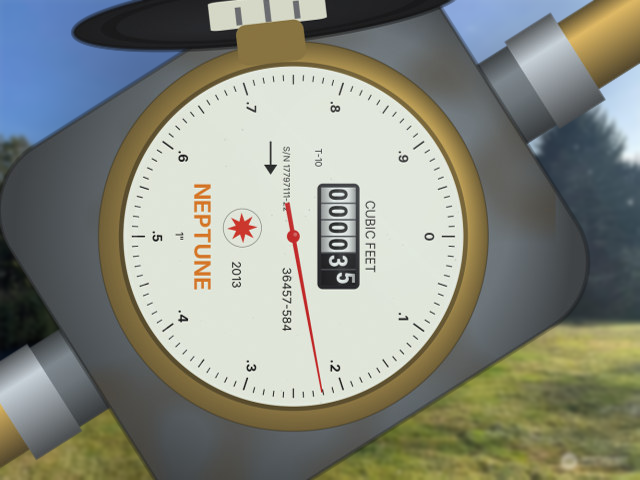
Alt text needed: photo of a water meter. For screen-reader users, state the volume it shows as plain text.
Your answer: 35.22 ft³
